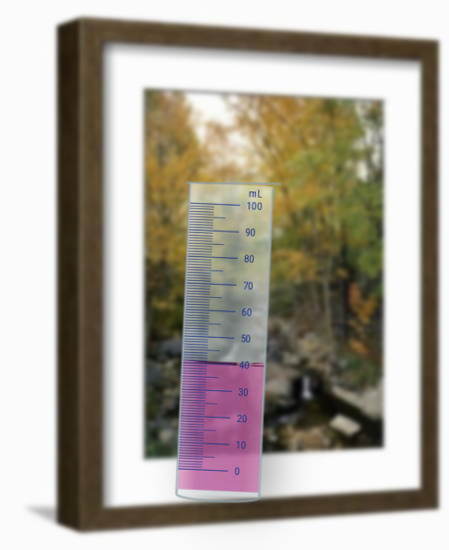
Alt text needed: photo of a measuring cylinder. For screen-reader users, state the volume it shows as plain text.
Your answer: 40 mL
